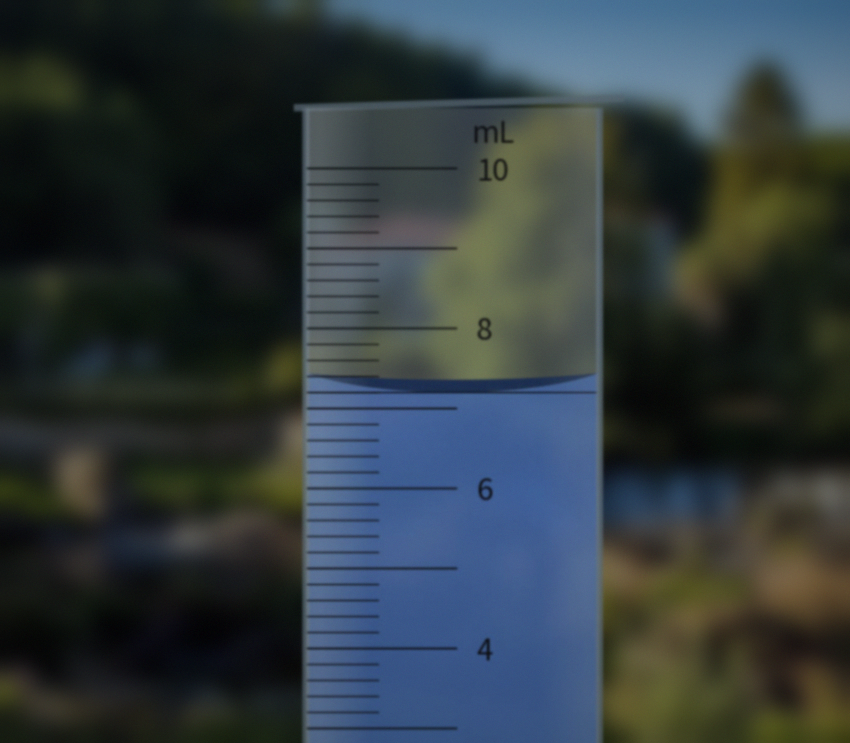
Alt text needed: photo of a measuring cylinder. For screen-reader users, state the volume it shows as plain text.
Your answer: 7.2 mL
